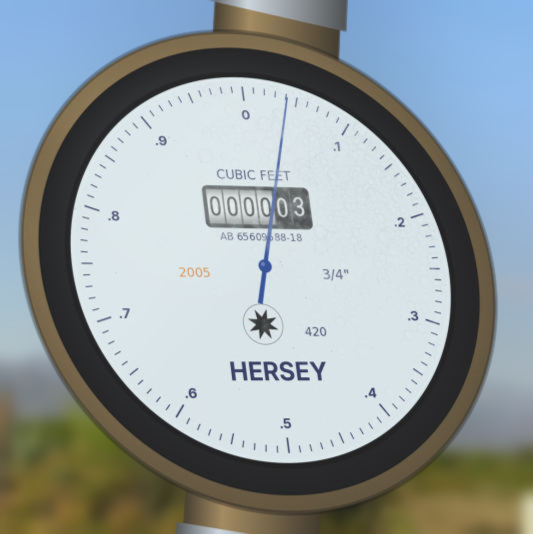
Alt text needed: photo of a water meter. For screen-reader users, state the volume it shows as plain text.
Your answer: 3.04 ft³
